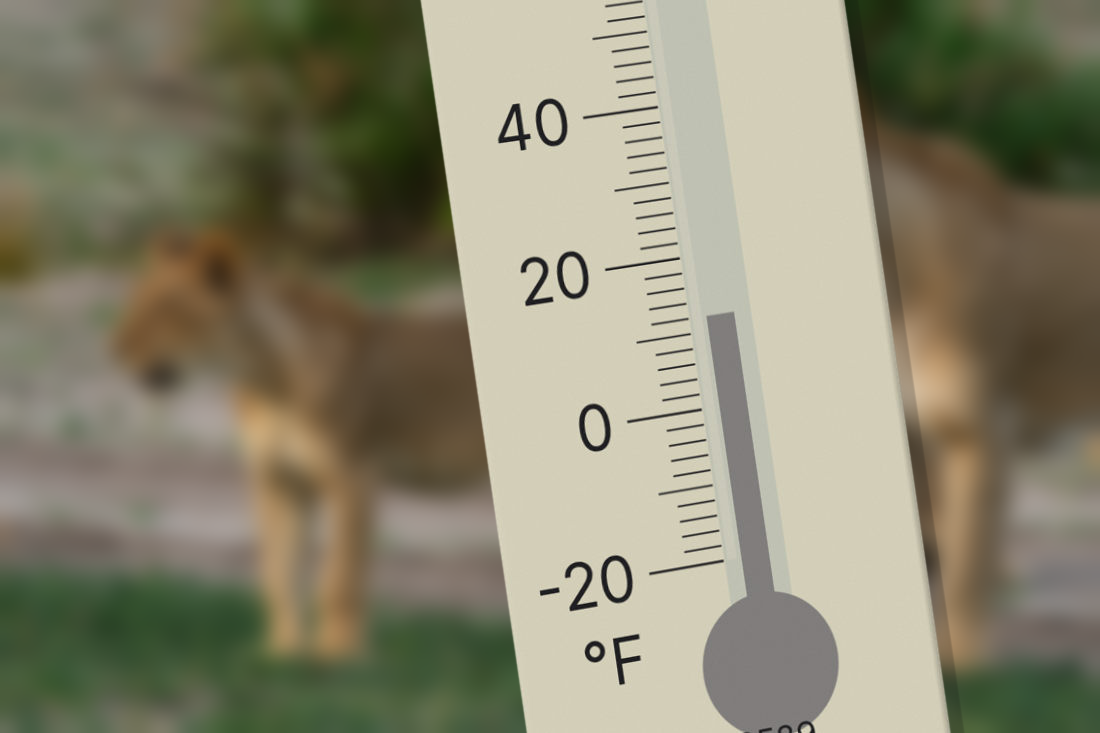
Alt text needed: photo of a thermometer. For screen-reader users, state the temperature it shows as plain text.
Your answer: 12 °F
